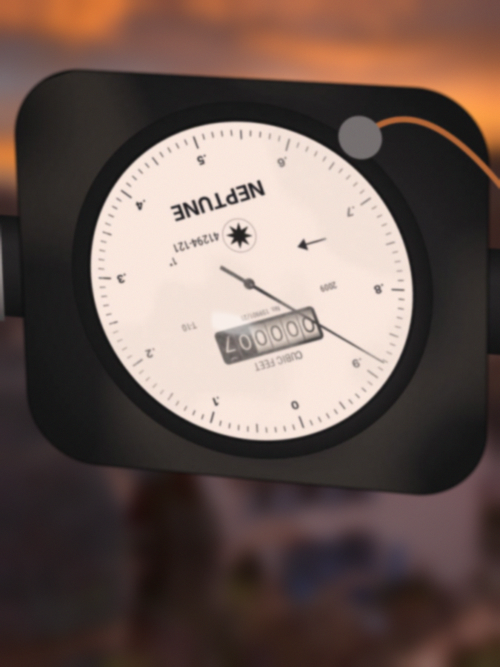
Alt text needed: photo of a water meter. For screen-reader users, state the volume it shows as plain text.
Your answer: 6.88 ft³
